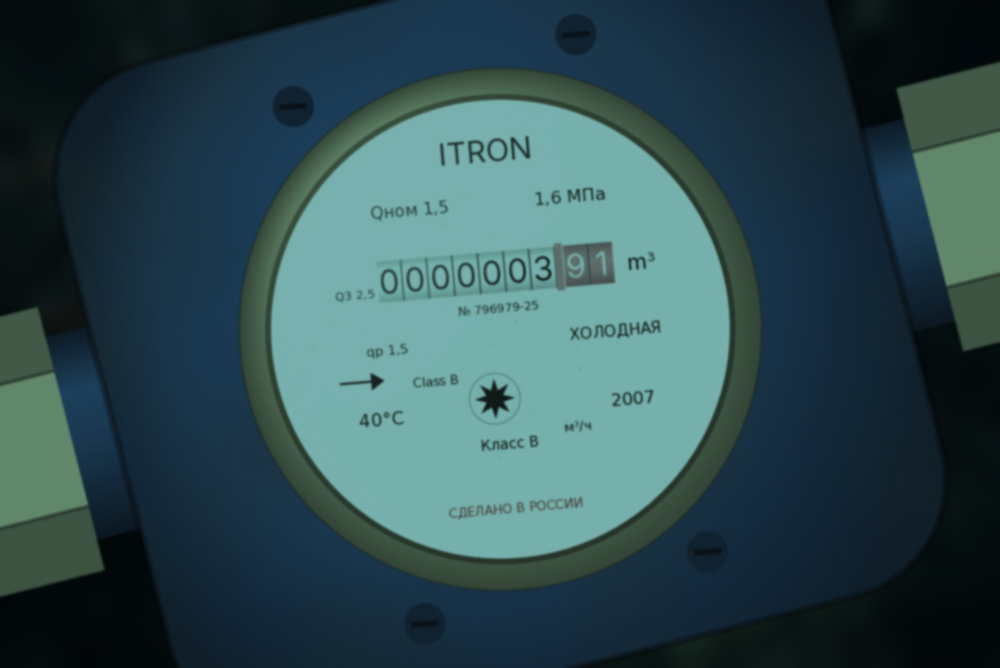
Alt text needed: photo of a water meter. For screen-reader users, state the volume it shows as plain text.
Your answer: 3.91 m³
